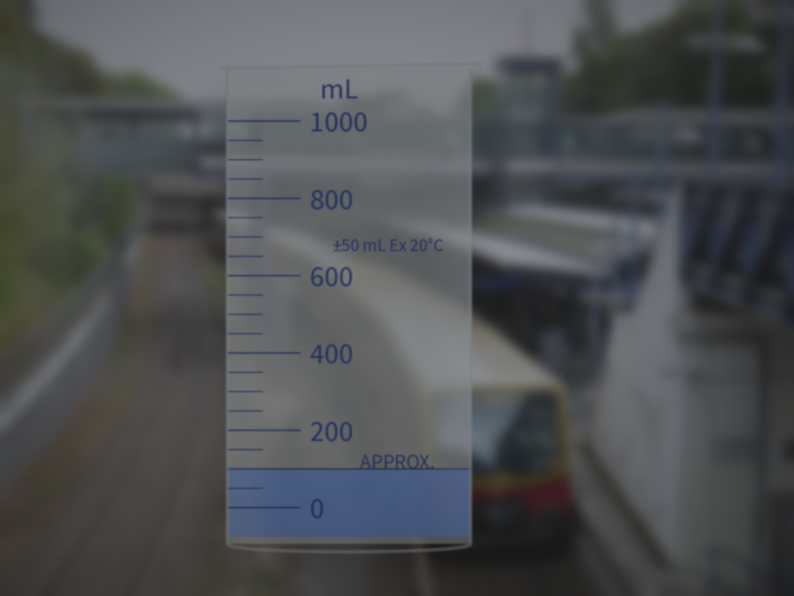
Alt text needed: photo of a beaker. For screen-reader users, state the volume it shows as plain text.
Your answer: 100 mL
